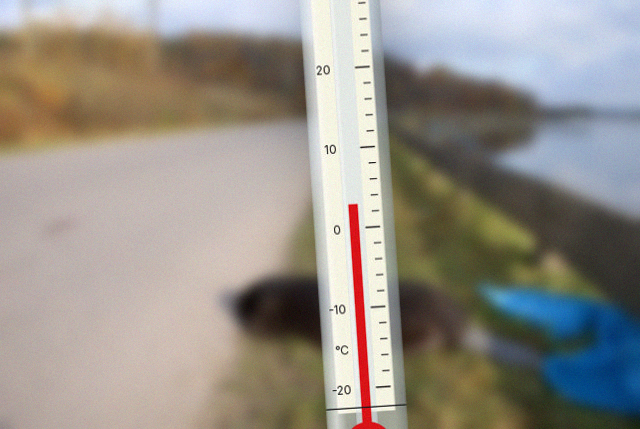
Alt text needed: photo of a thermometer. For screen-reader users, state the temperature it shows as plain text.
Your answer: 3 °C
